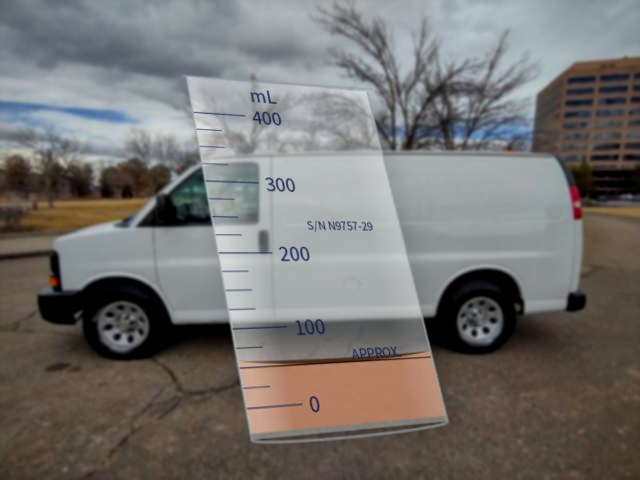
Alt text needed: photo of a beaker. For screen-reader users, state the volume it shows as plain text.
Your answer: 50 mL
